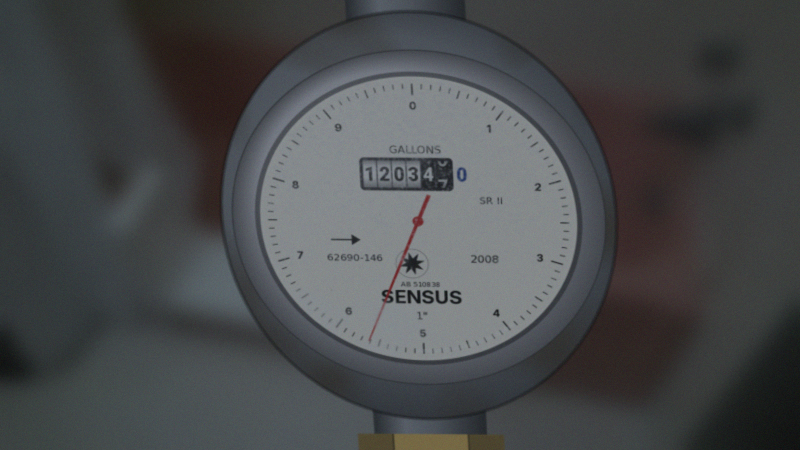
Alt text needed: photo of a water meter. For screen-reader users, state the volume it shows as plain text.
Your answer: 1203465.6 gal
